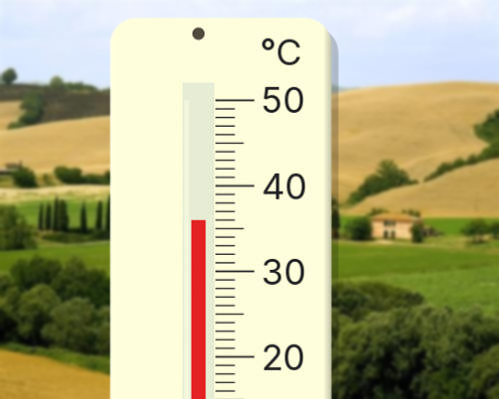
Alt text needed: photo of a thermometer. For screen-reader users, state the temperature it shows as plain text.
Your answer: 36 °C
